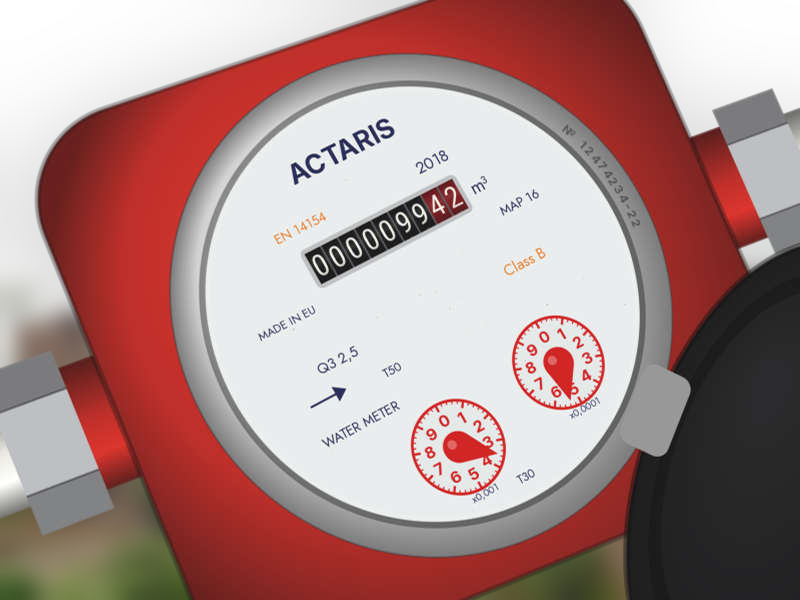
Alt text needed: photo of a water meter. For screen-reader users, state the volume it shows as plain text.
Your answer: 99.4235 m³
